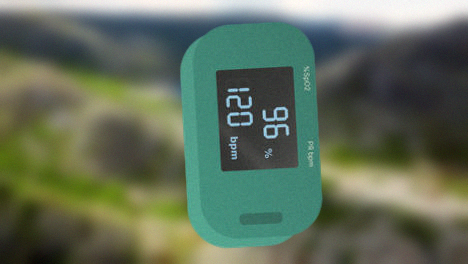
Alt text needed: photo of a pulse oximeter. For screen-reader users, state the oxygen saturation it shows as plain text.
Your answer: 96 %
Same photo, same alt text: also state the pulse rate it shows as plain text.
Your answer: 120 bpm
